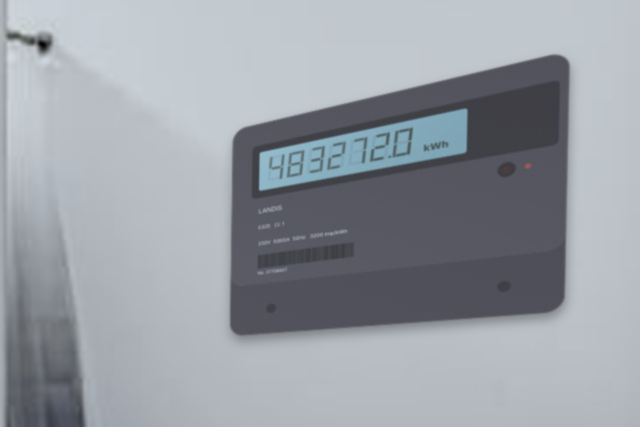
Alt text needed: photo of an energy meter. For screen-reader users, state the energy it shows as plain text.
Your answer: 483272.0 kWh
